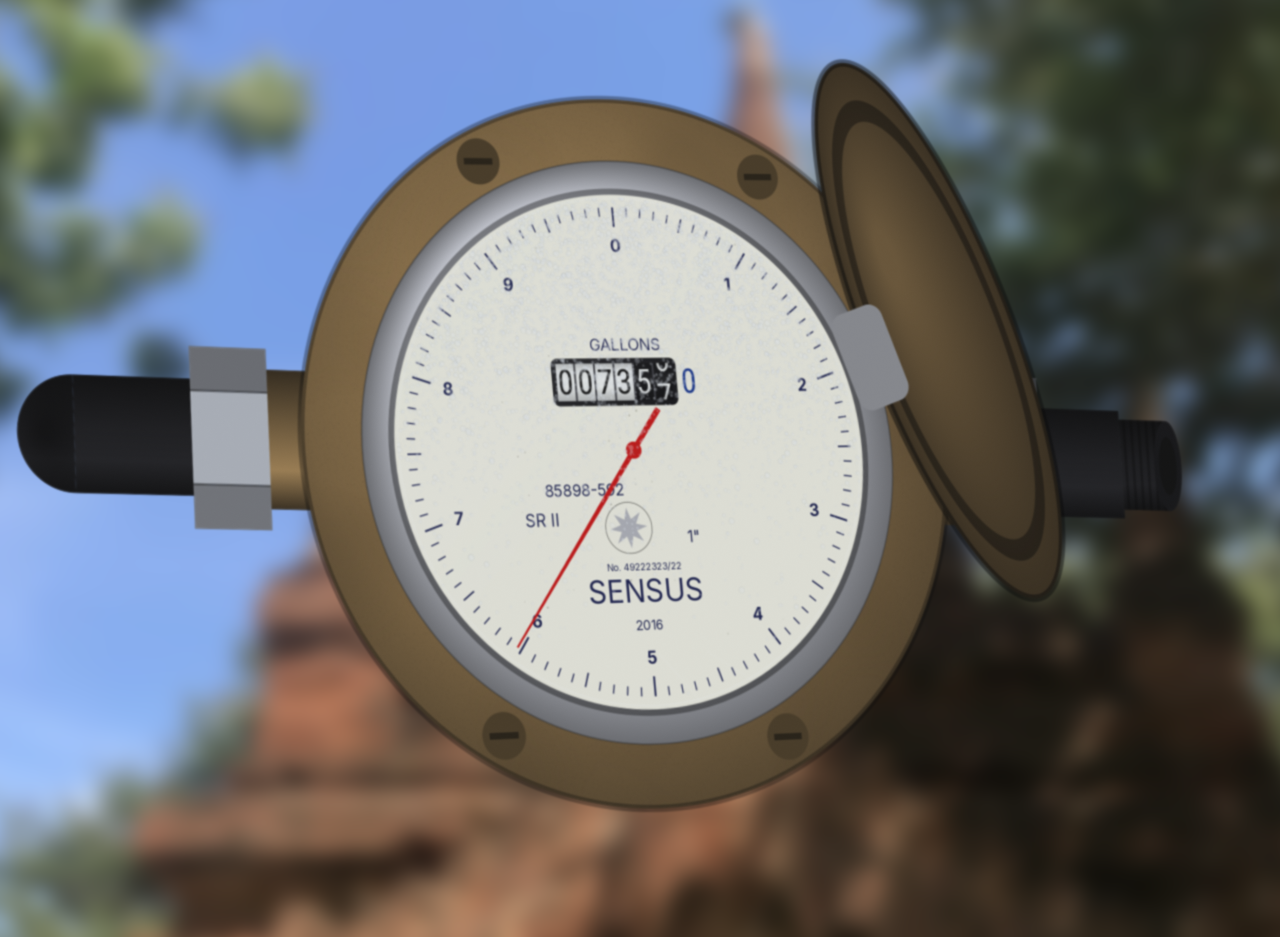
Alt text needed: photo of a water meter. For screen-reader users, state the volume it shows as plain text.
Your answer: 73566.0 gal
